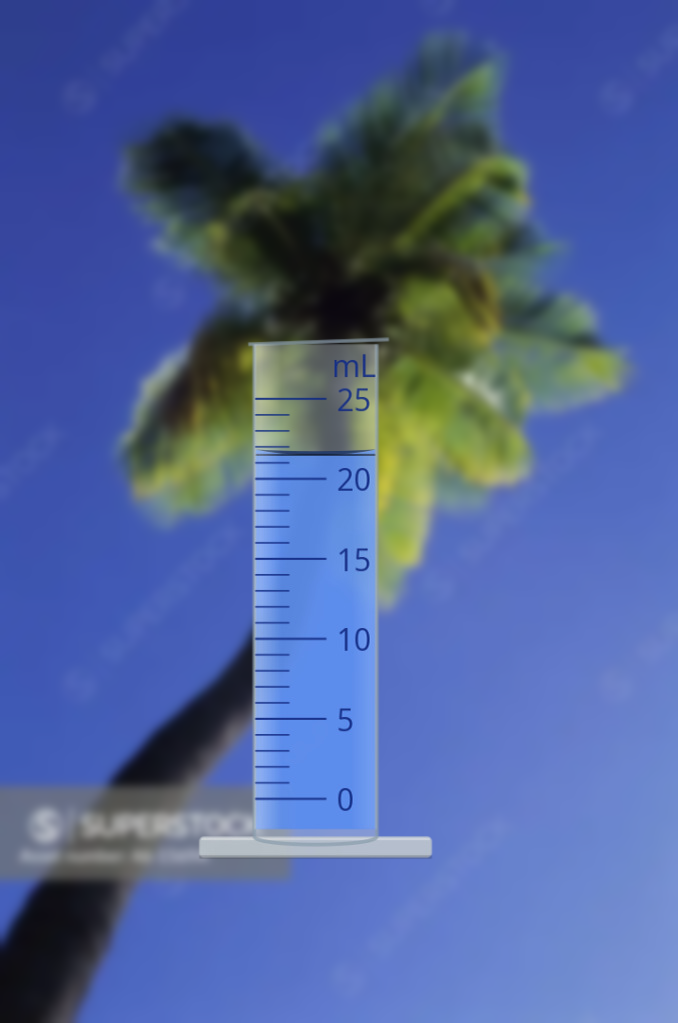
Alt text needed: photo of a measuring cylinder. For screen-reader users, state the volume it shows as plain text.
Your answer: 21.5 mL
